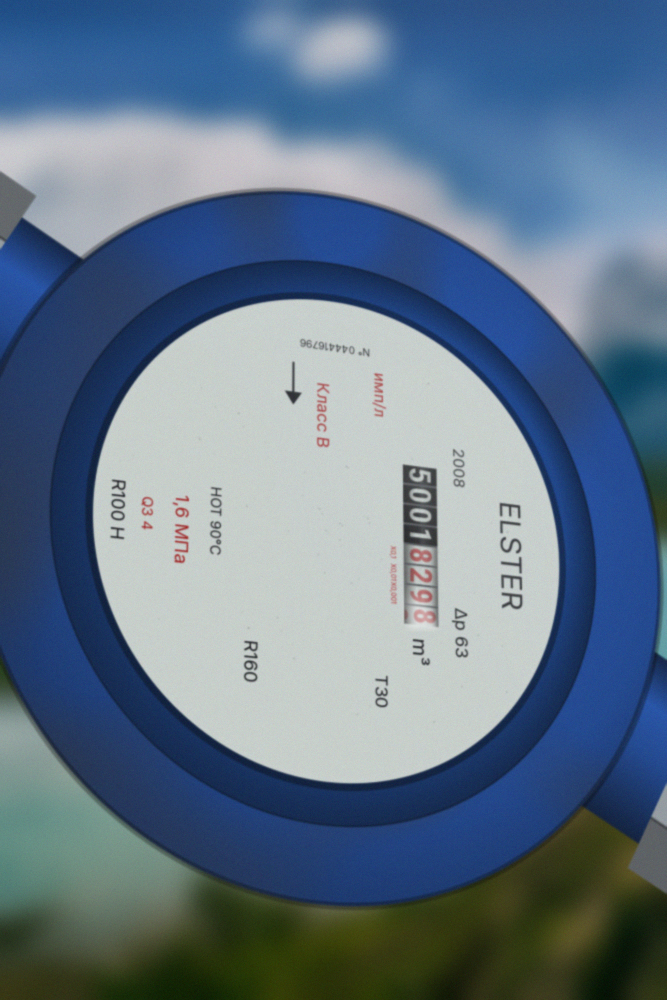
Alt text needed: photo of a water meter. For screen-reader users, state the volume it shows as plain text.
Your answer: 5001.8298 m³
